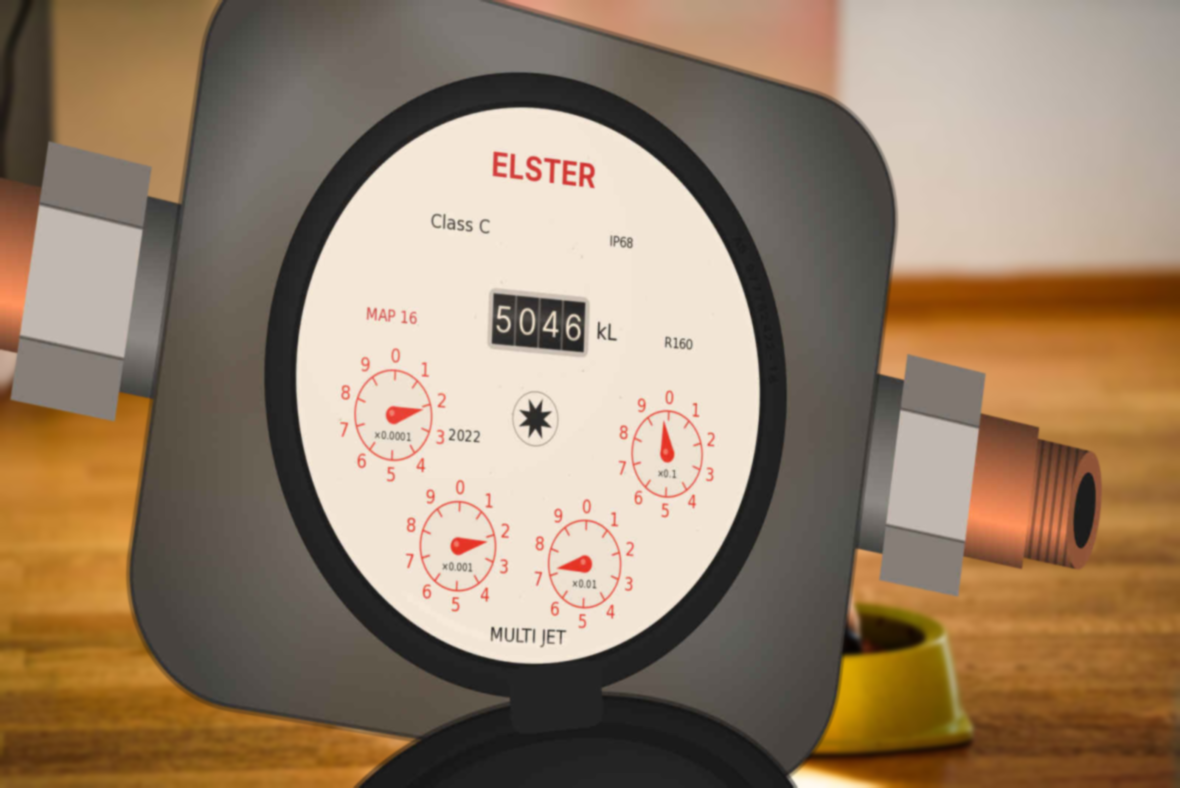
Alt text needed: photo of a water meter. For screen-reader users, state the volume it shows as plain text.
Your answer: 5045.9722 kL
